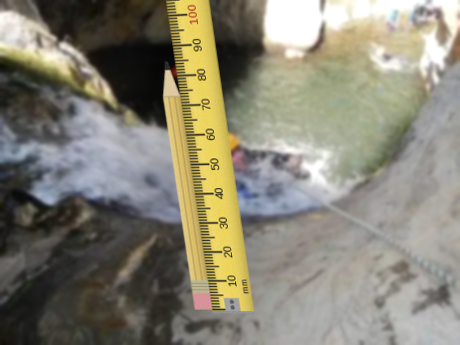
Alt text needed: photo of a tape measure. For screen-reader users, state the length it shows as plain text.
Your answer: 85 mm
